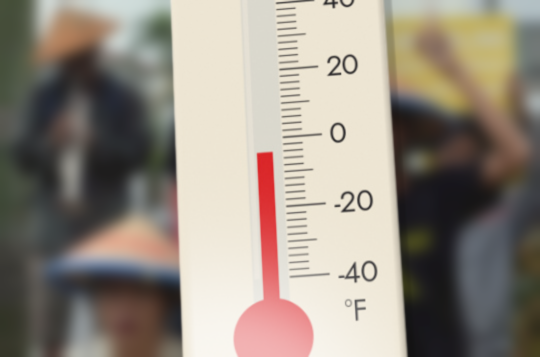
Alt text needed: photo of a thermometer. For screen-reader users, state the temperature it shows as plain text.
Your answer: -4 °F
